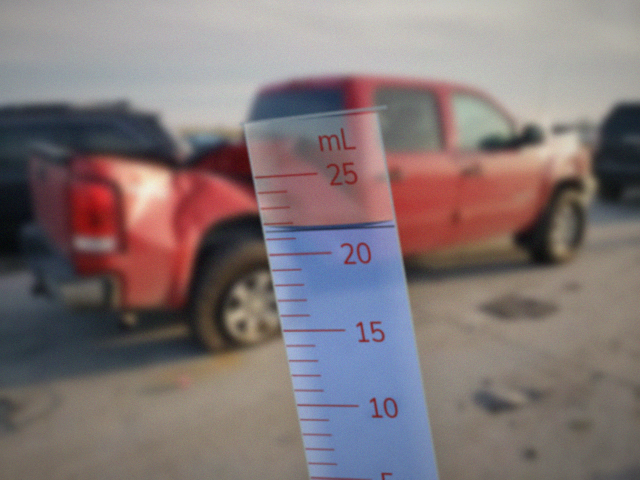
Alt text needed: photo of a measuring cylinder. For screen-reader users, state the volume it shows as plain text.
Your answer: 21.5 mL
